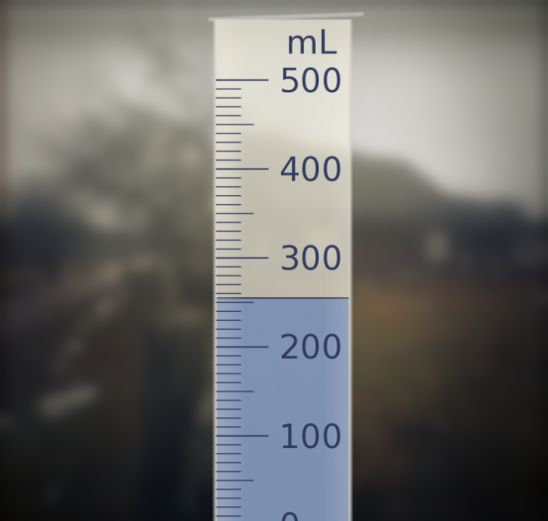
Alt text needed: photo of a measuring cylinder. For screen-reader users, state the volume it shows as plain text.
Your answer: 255 mL
